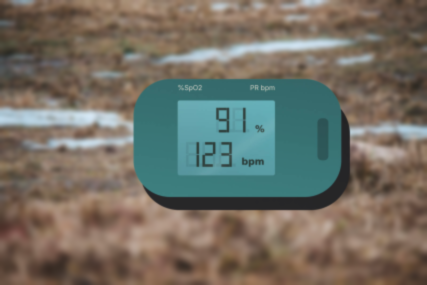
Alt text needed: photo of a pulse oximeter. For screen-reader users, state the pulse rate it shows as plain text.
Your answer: 123 bpm
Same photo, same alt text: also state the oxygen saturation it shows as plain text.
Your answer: 91 %
